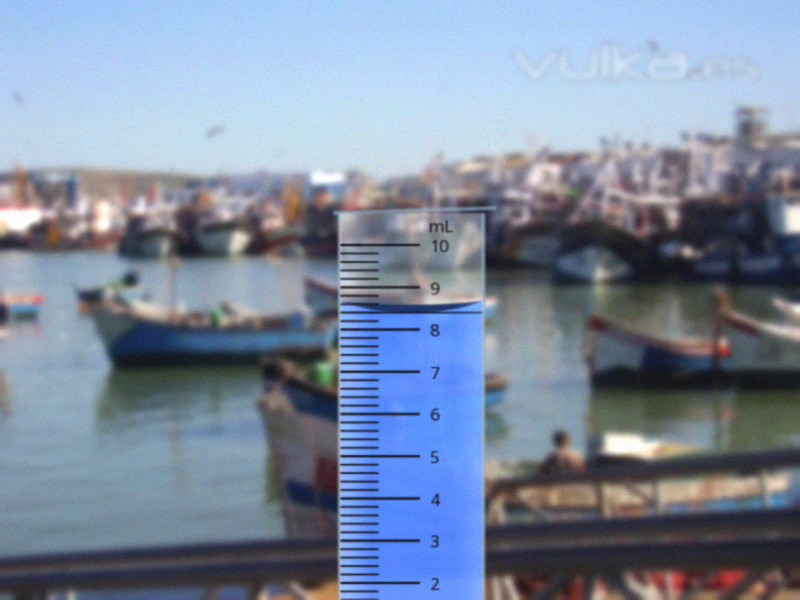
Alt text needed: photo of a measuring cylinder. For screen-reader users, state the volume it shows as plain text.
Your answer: 8.4 mL
